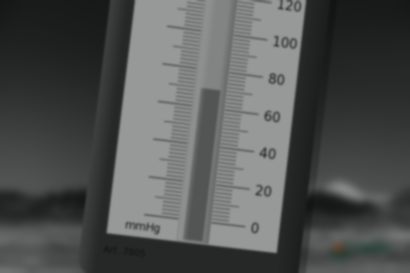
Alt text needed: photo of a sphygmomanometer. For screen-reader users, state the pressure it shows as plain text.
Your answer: 70 mmHg
